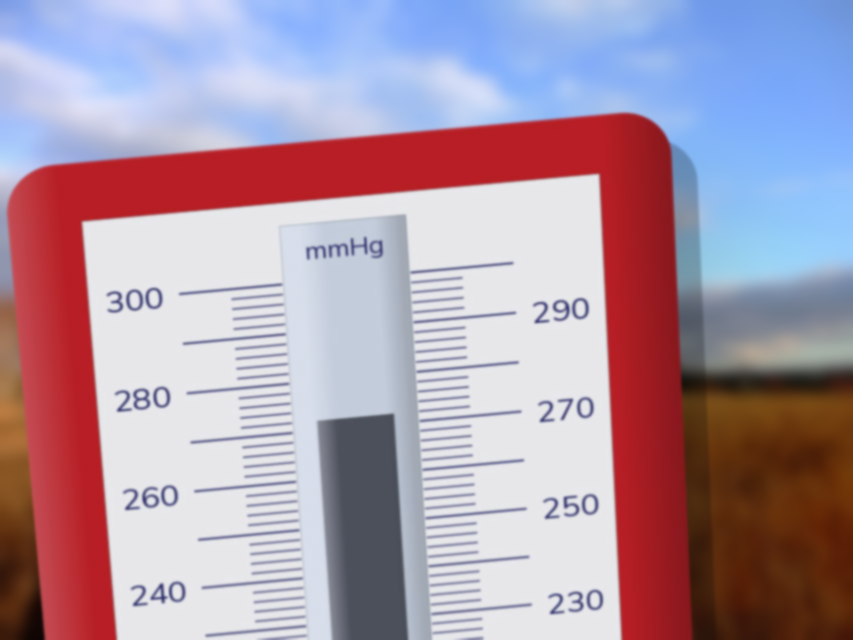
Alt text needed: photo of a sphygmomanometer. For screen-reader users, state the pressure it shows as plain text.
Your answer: 272 mmHg
